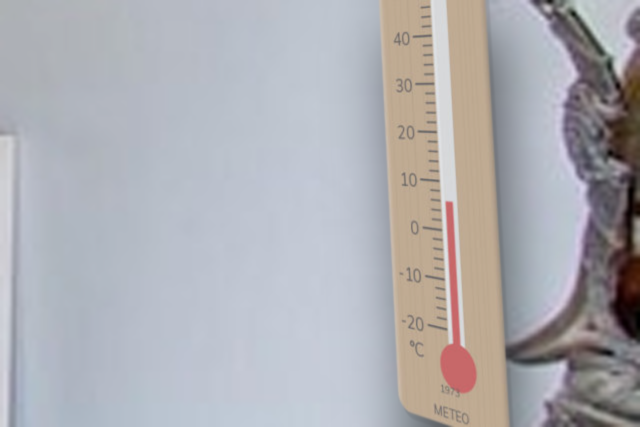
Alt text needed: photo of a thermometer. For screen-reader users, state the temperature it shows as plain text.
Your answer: 6 °C
